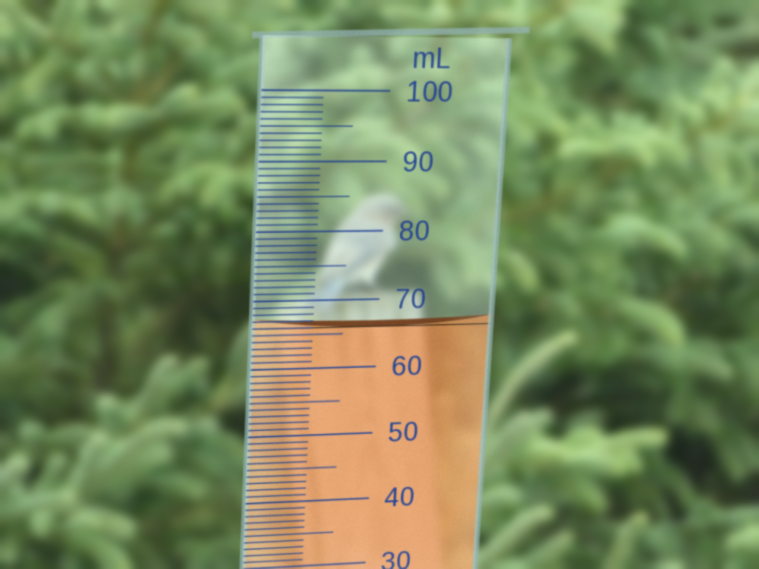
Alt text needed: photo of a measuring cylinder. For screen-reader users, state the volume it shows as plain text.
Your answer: 66 mL
